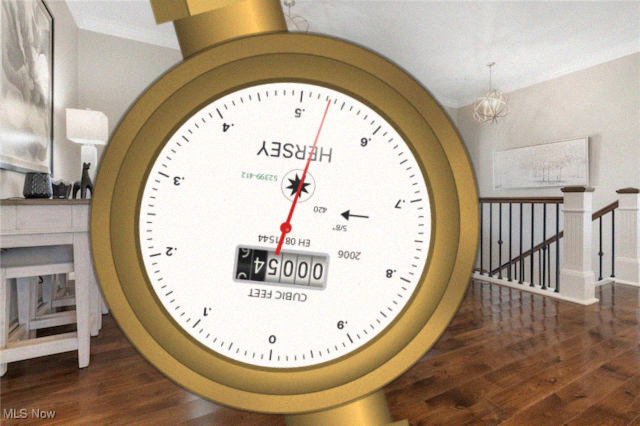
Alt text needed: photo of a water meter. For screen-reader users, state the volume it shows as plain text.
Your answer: 545.53 ft³
